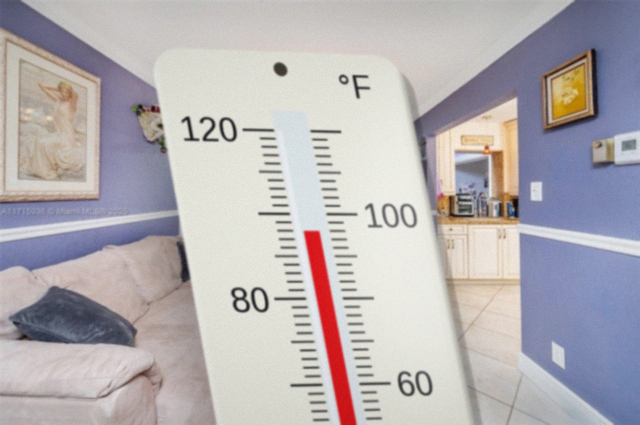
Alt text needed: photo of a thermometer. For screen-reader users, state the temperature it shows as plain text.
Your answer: 96 °F
